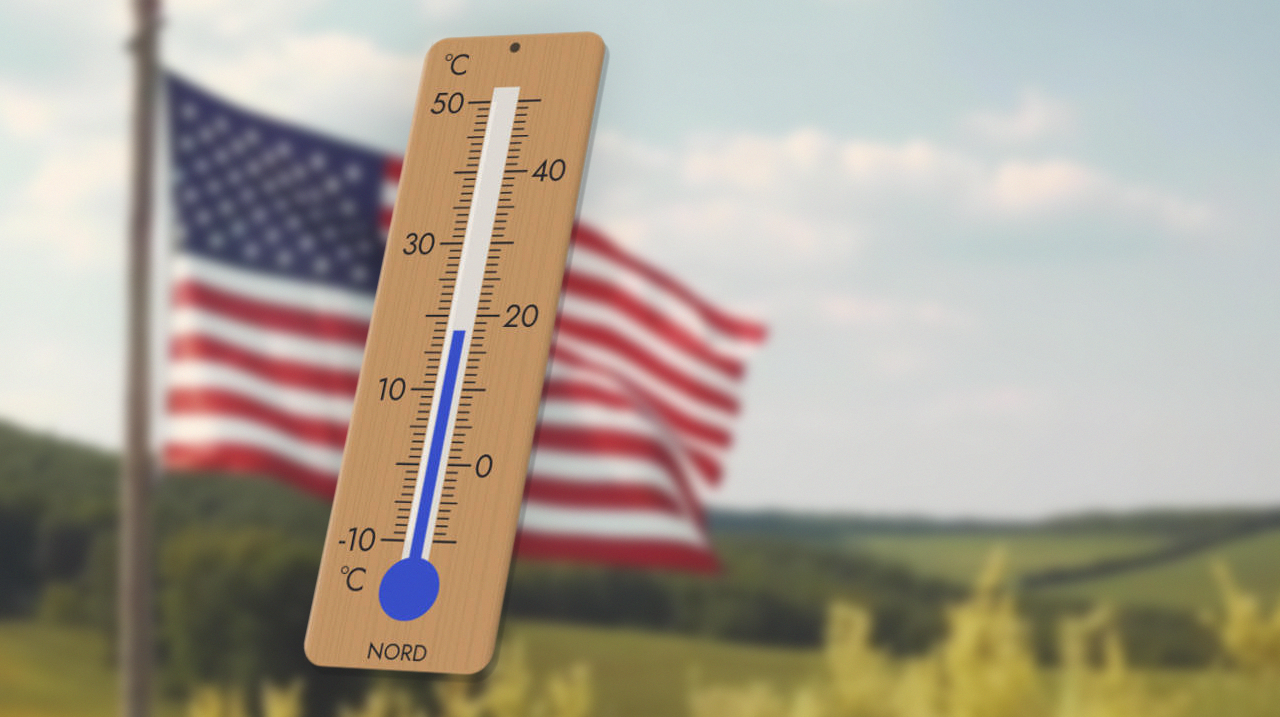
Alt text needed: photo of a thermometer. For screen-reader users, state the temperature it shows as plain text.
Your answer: 18 °C
